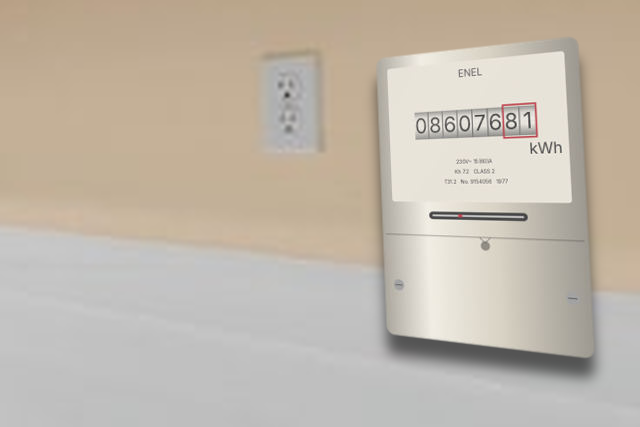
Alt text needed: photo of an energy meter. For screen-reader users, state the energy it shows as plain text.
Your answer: 86076.81 kWh
